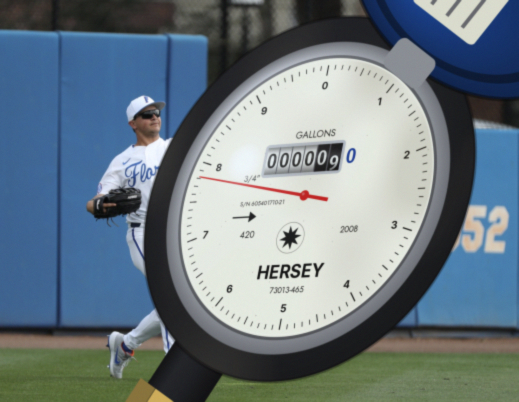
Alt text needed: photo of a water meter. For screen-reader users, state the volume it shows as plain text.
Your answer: 87.8 gal
